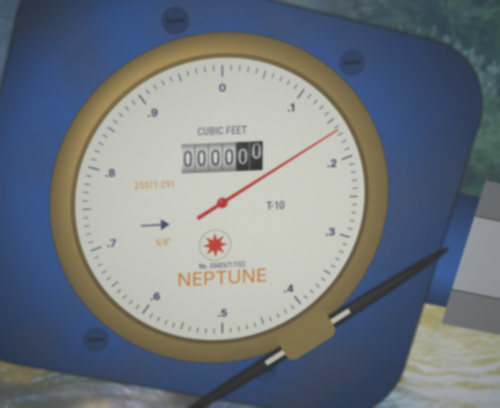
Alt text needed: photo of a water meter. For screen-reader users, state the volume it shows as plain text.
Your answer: 0.16 ft³
